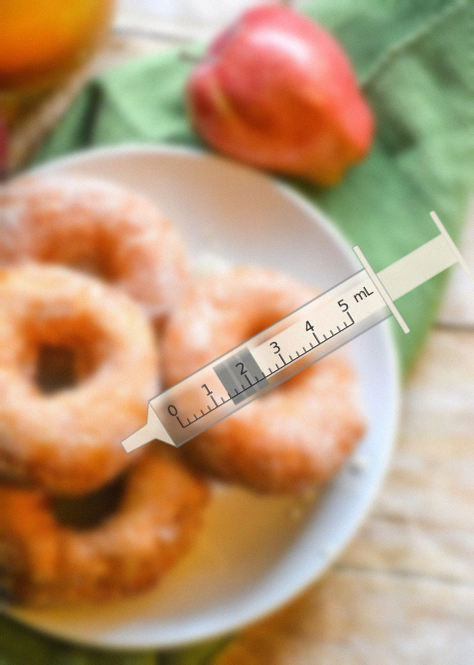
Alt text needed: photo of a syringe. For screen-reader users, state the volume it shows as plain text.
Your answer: 1.4 mL
